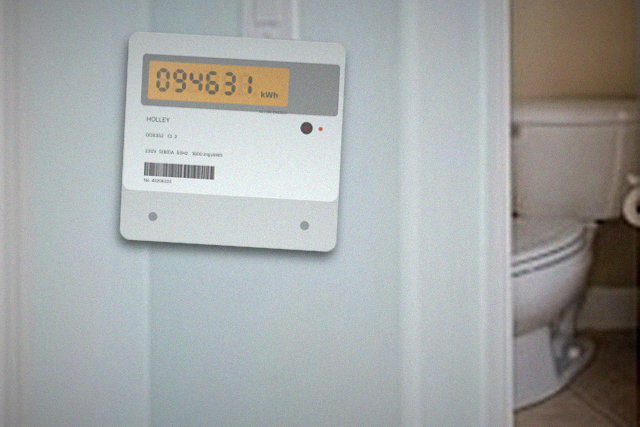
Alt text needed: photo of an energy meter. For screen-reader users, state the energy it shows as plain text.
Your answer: 94631 kWh
